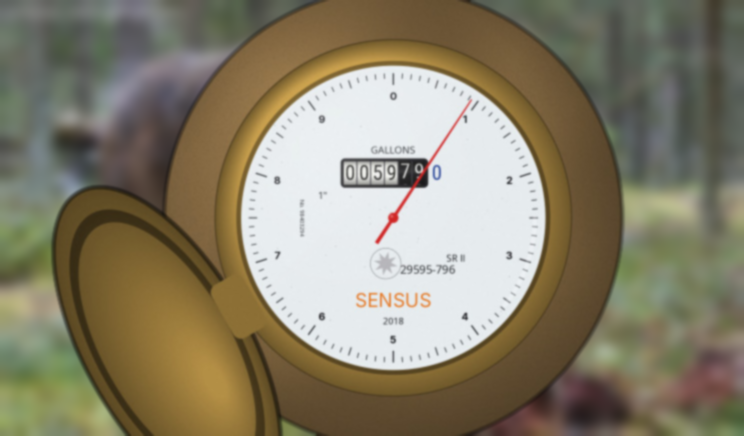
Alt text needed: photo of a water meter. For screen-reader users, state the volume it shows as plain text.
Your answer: 59790.9 gal
